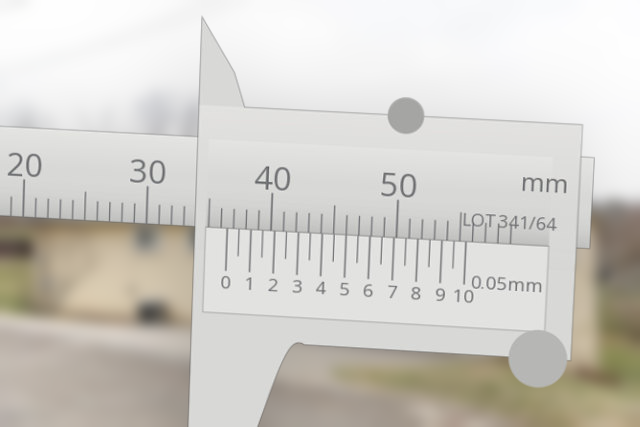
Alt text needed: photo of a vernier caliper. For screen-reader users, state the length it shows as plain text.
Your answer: 36.5 mm
